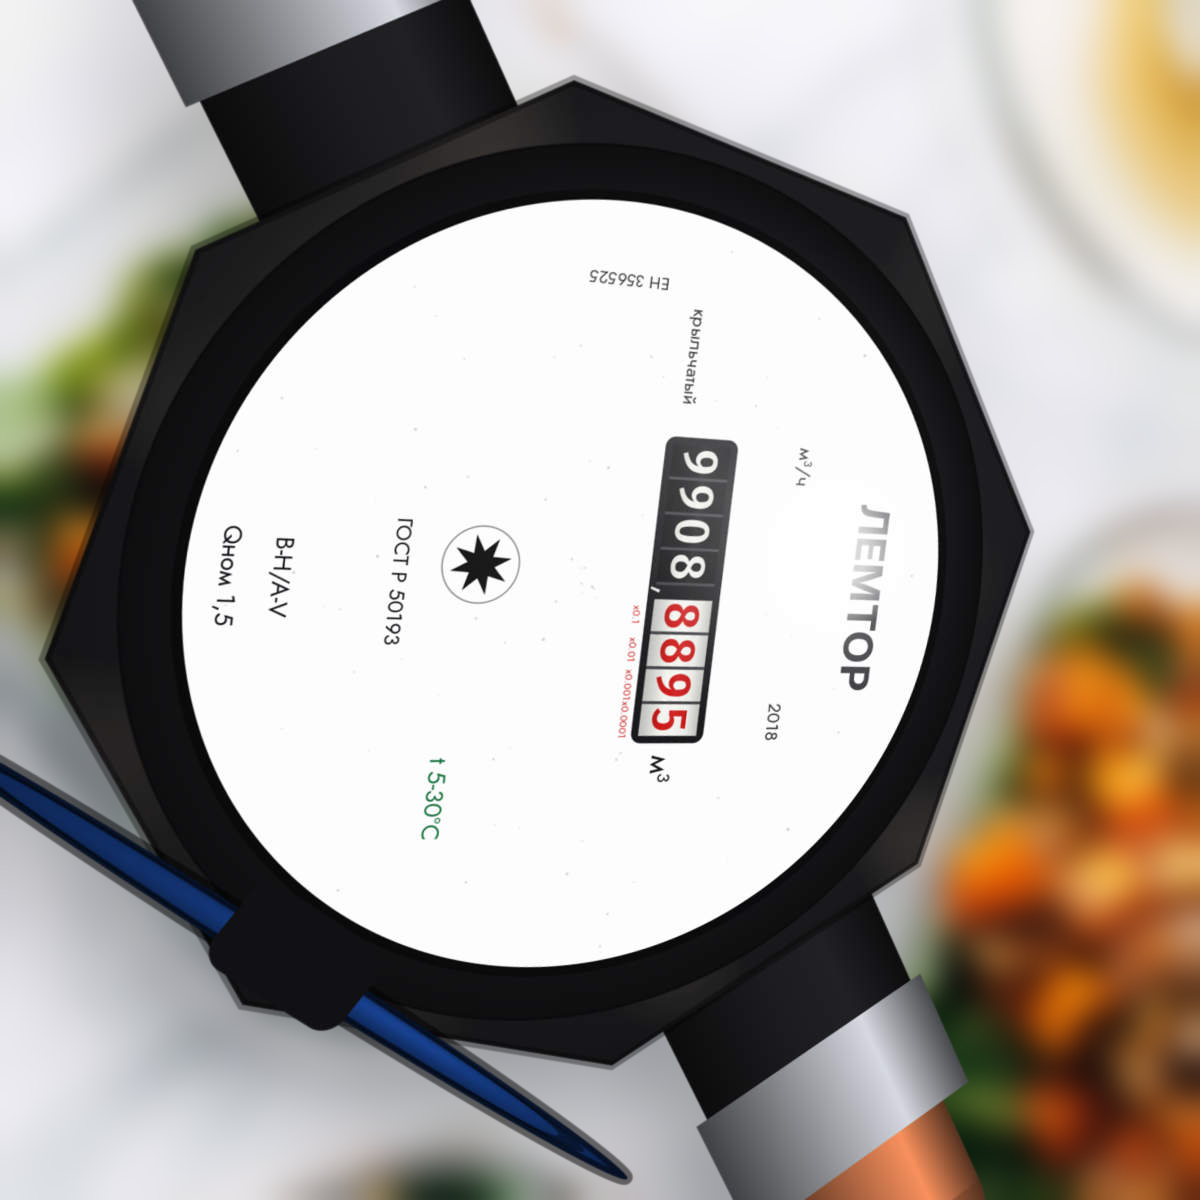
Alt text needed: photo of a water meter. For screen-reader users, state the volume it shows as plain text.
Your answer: 9908.8895 m³
